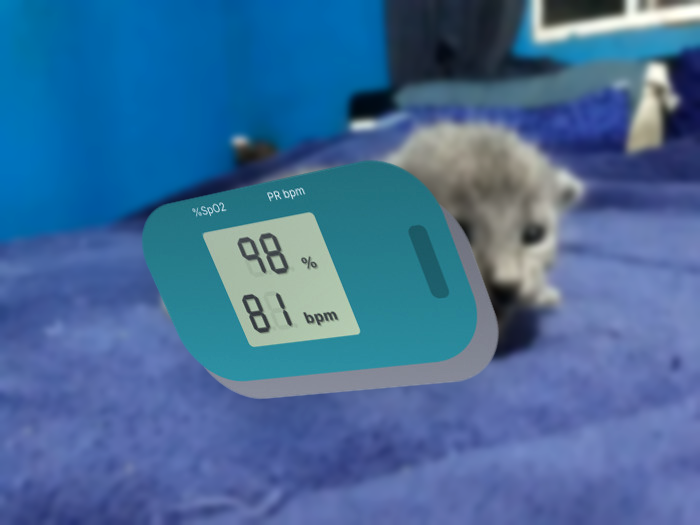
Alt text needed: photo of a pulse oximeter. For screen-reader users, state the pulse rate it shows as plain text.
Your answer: 81 bpm
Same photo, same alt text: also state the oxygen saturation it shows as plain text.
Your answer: 98 %
